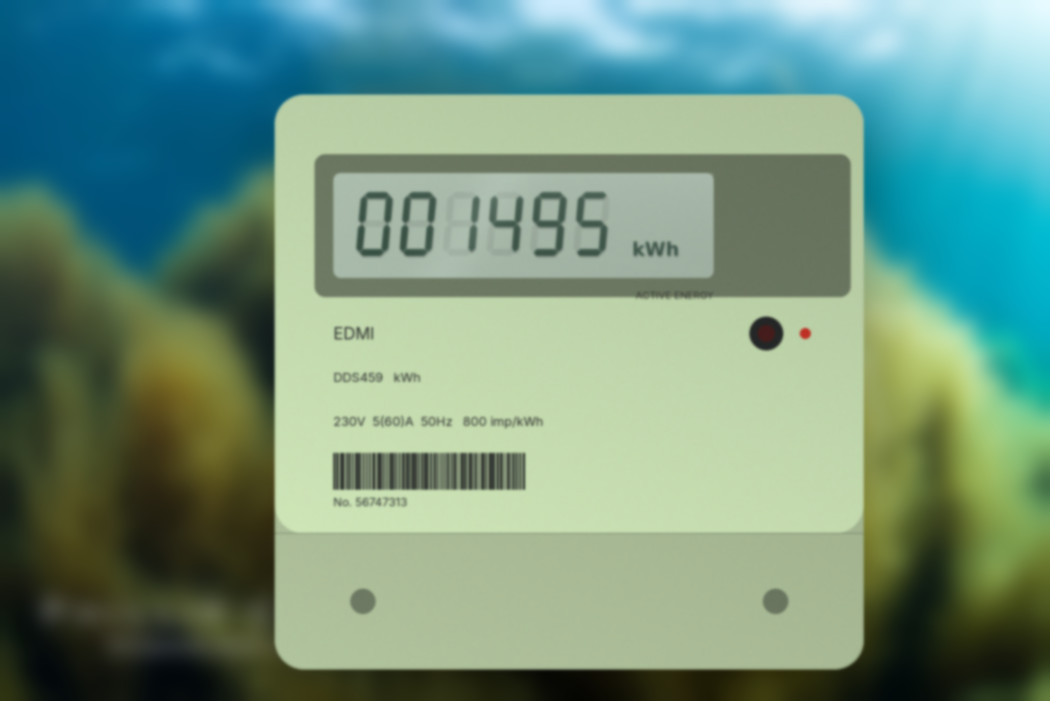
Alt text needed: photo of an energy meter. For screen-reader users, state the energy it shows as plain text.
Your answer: 1495 kWh
